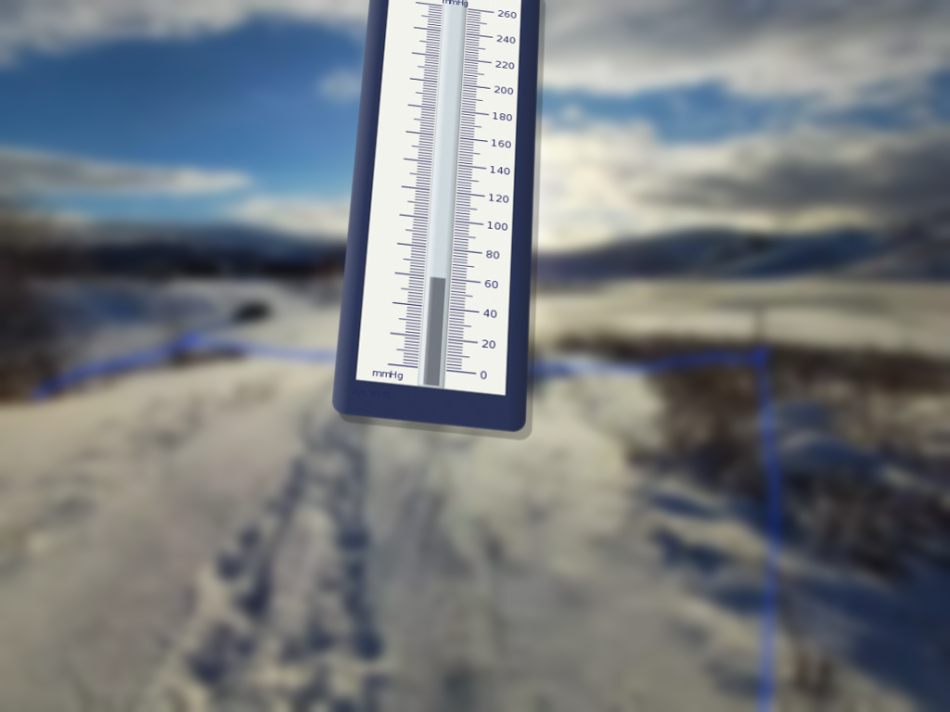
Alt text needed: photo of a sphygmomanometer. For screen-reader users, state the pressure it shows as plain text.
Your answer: 60 mmHg
